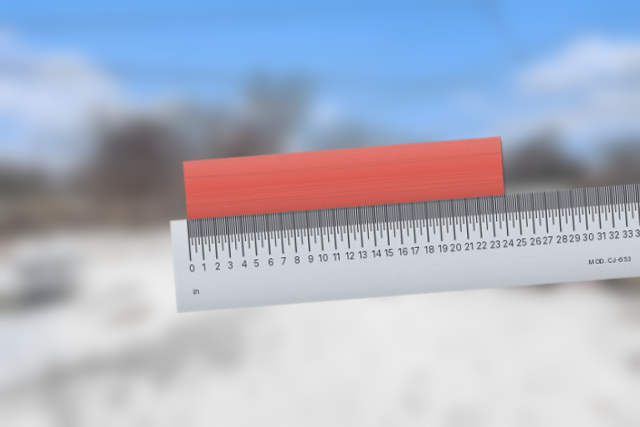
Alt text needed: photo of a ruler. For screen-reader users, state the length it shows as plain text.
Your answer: 24 in
